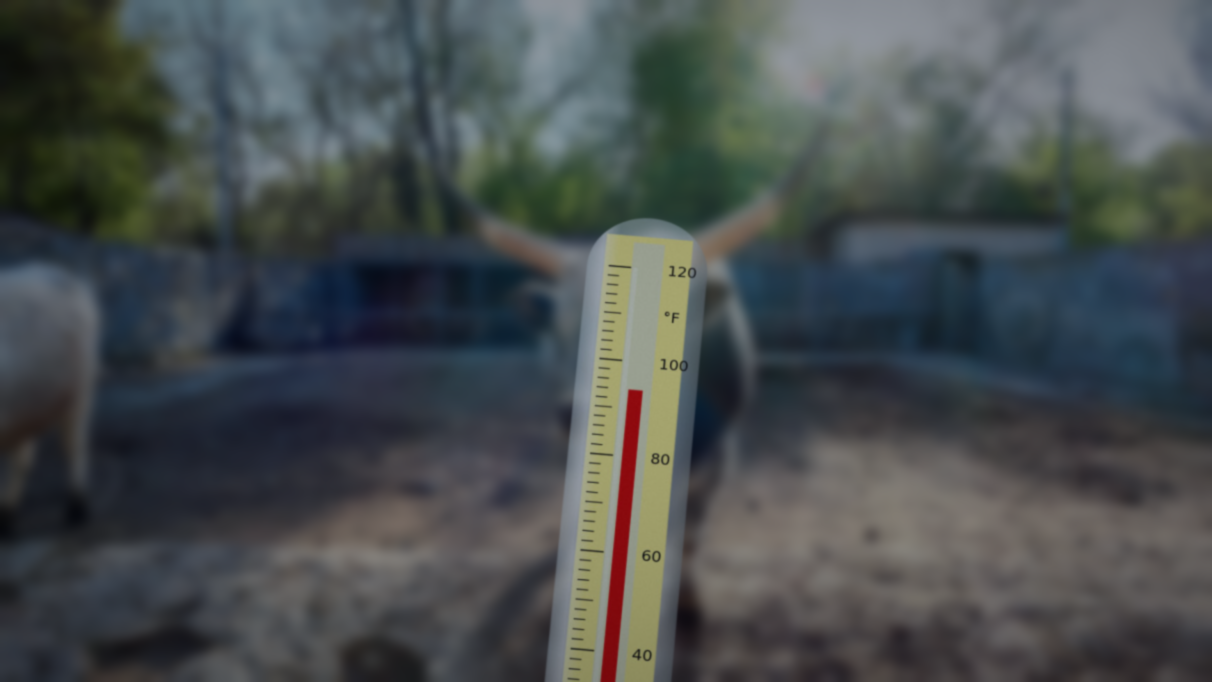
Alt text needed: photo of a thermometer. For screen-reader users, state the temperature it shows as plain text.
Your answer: 94 °F
